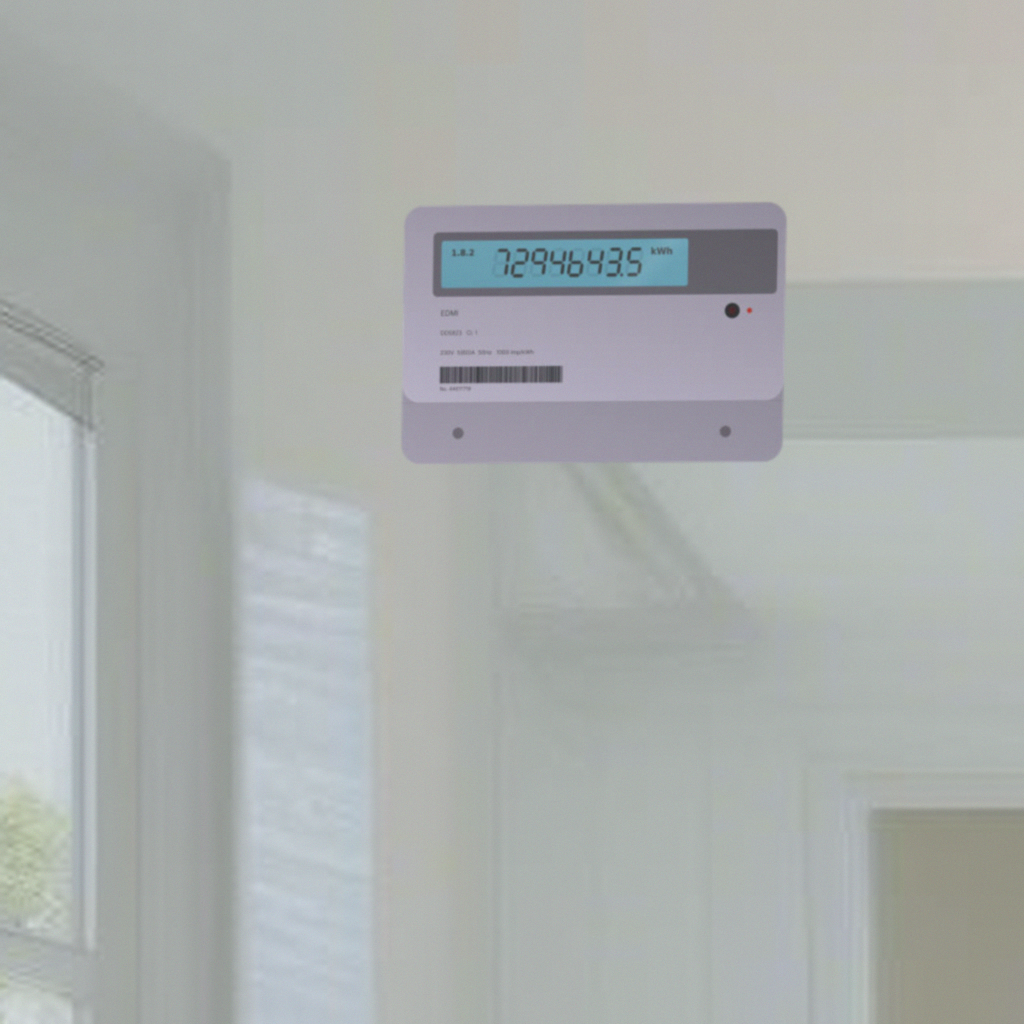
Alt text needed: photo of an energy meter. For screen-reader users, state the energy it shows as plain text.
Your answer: 7294643.5 kWh
